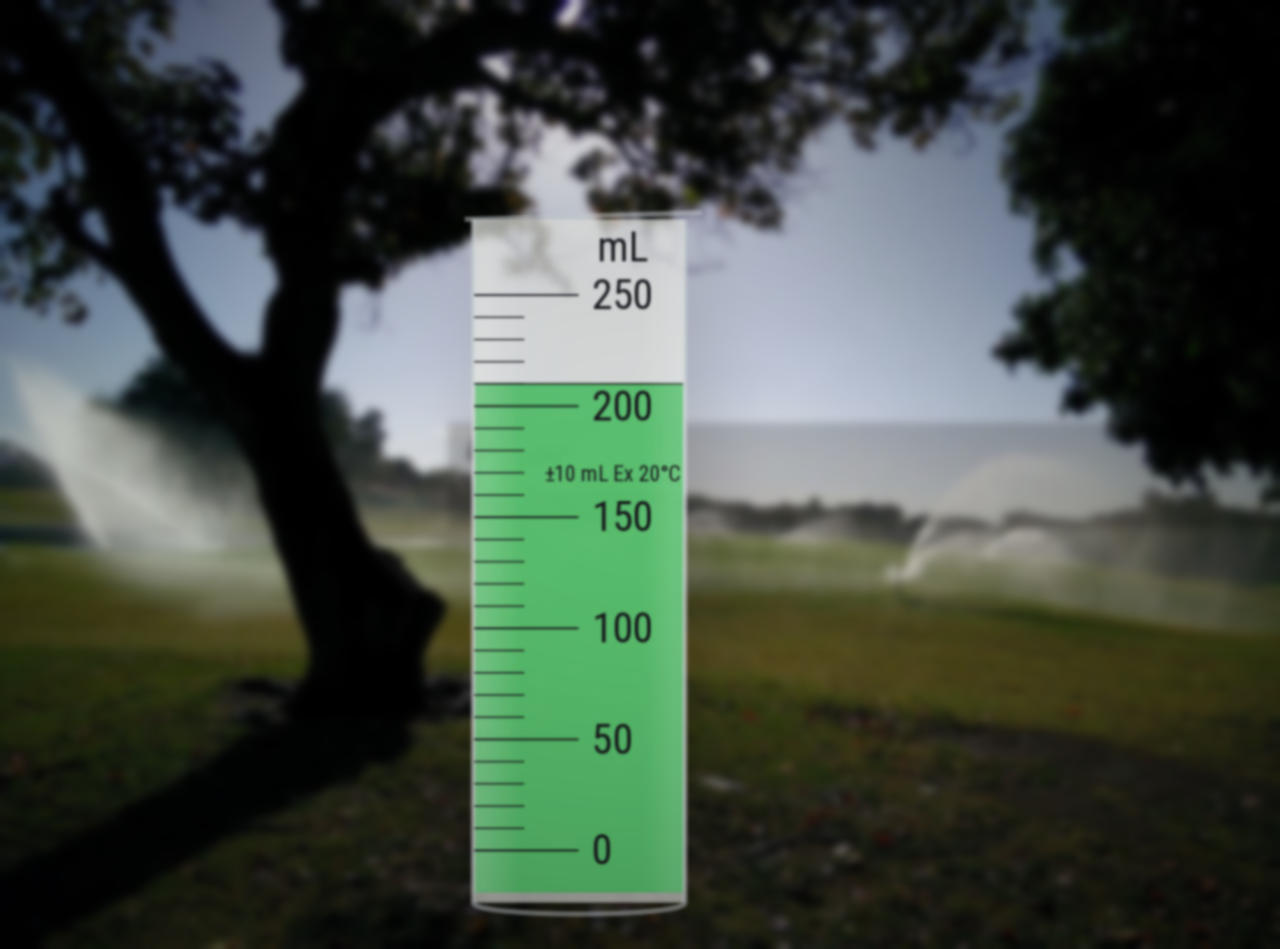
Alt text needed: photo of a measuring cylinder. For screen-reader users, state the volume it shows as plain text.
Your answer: 210 mL
